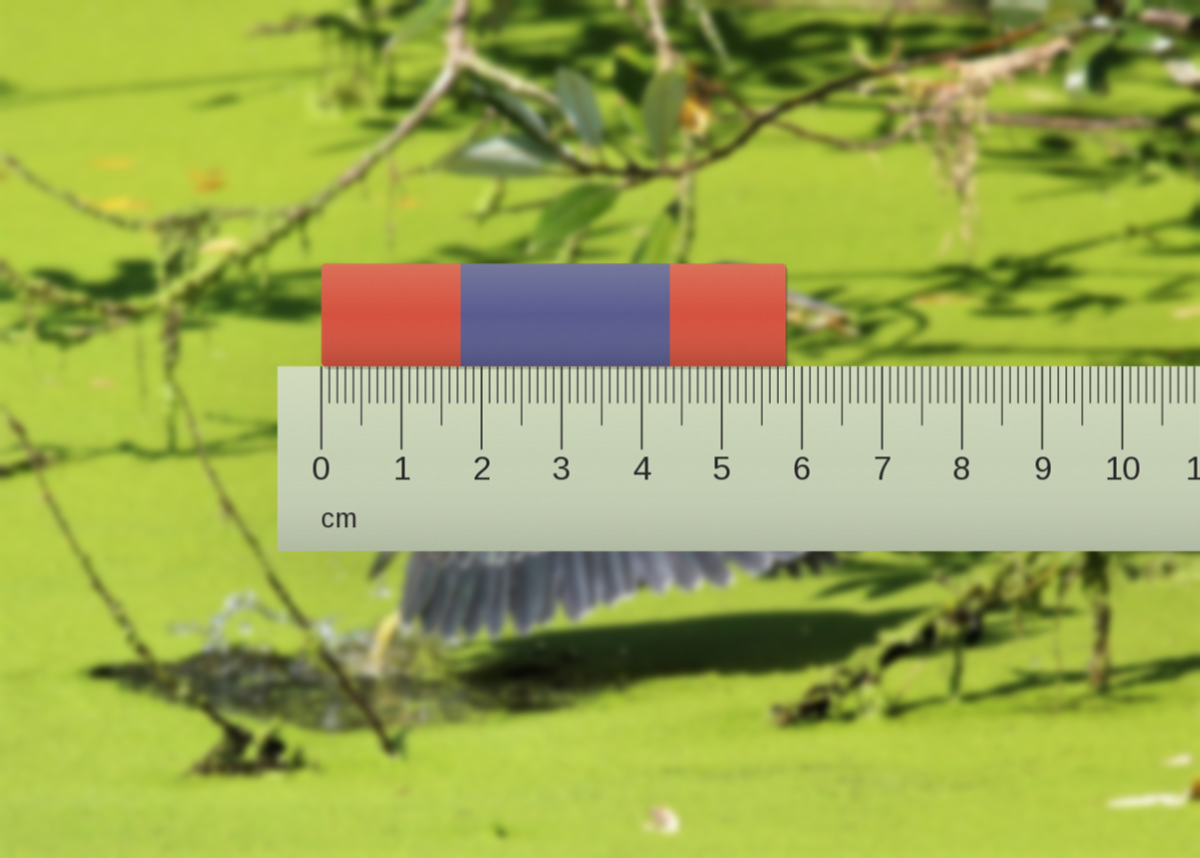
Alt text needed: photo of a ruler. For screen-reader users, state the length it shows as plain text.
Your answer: 5.8 cm
